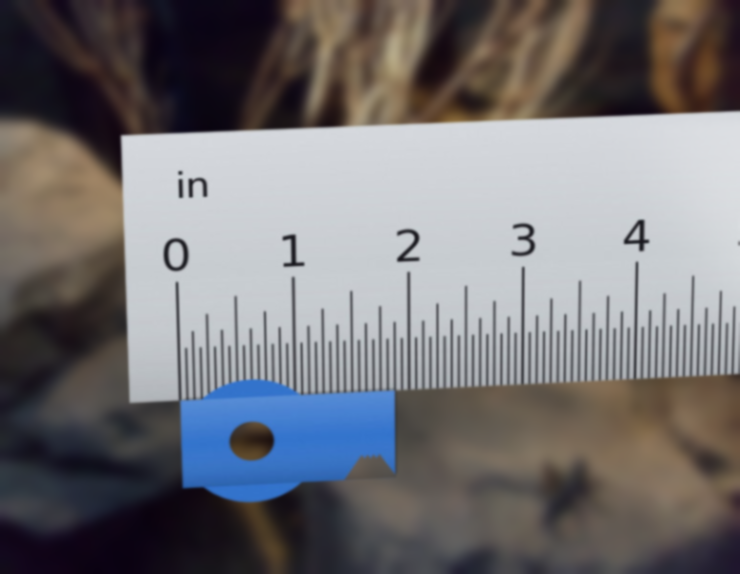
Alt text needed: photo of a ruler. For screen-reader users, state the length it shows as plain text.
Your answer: 1.875 in
